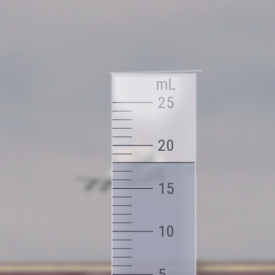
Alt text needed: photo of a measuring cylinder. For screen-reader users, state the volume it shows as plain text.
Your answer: 18 mL
